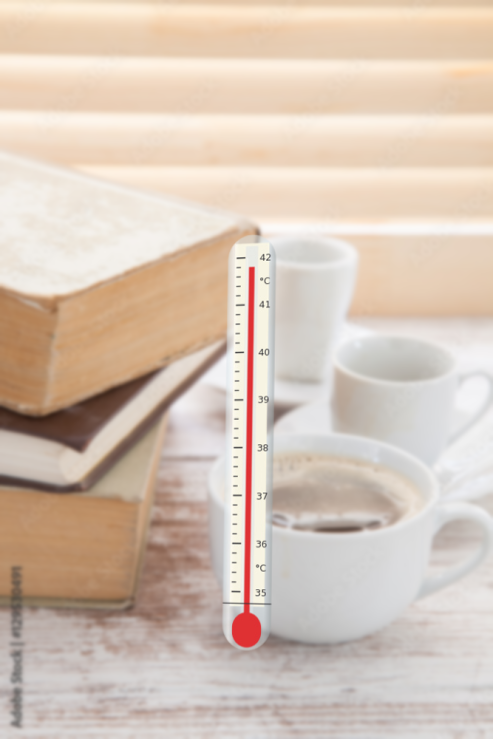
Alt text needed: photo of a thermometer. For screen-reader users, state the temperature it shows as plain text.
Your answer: 41.8 °C
